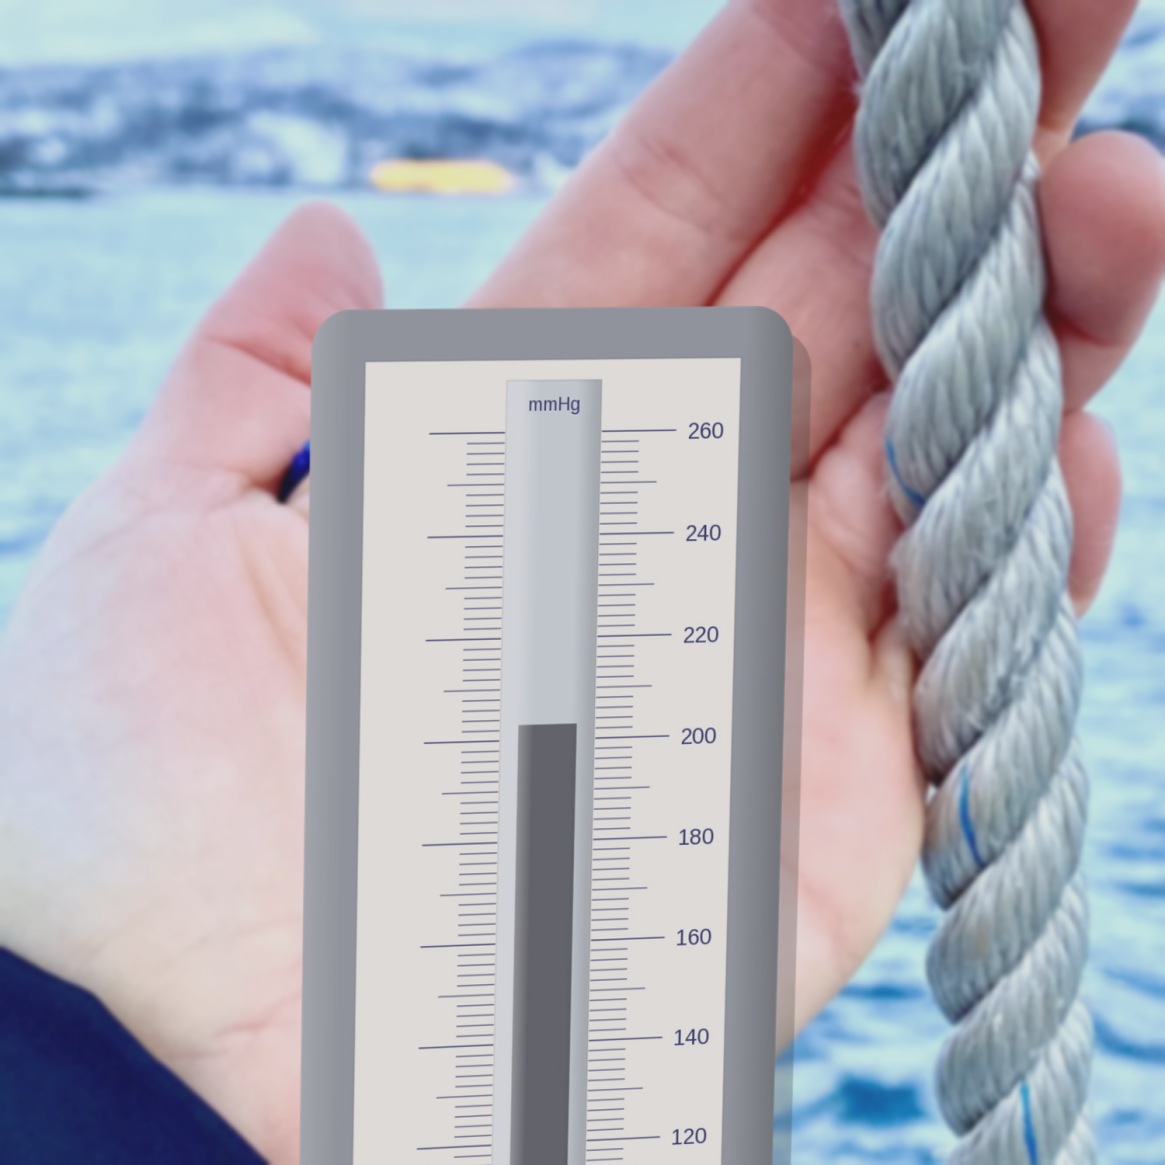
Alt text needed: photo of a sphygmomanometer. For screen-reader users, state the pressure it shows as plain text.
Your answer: 203 mmHg
